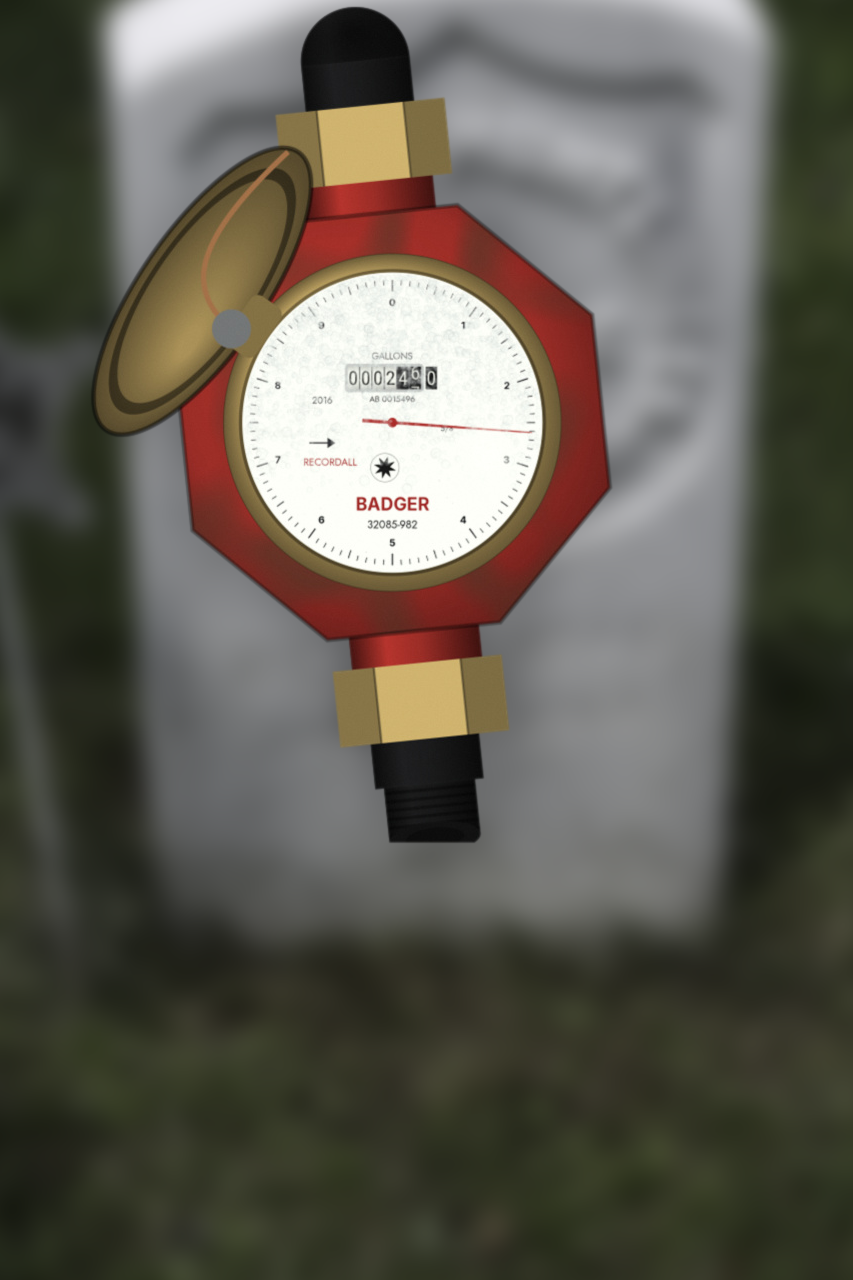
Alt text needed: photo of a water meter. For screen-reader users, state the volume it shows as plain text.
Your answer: 2462.6 gal
